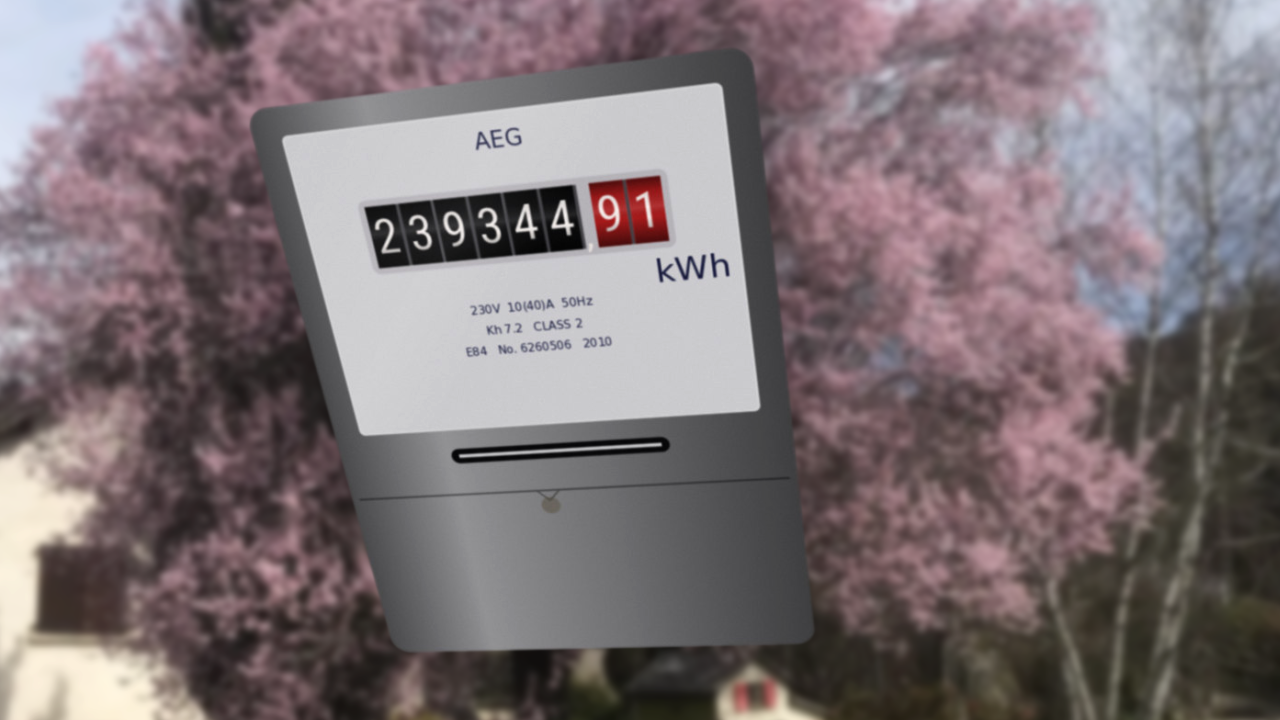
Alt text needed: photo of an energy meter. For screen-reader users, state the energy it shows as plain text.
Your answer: 239344.91 kWh
